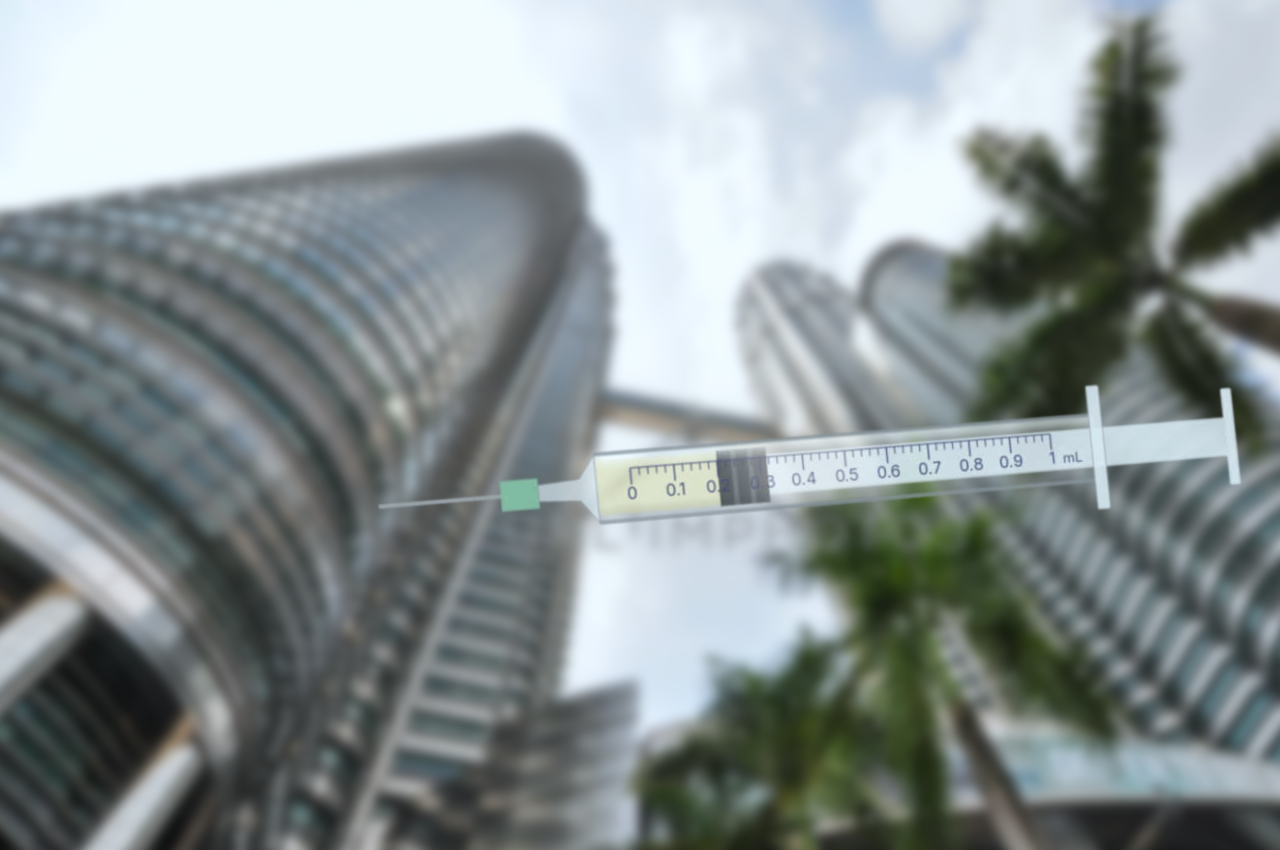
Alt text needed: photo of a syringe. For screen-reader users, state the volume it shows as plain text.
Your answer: 0.2 mL
